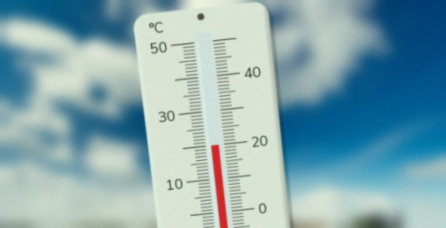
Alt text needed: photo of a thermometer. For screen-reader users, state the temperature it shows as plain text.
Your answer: 20 °C
